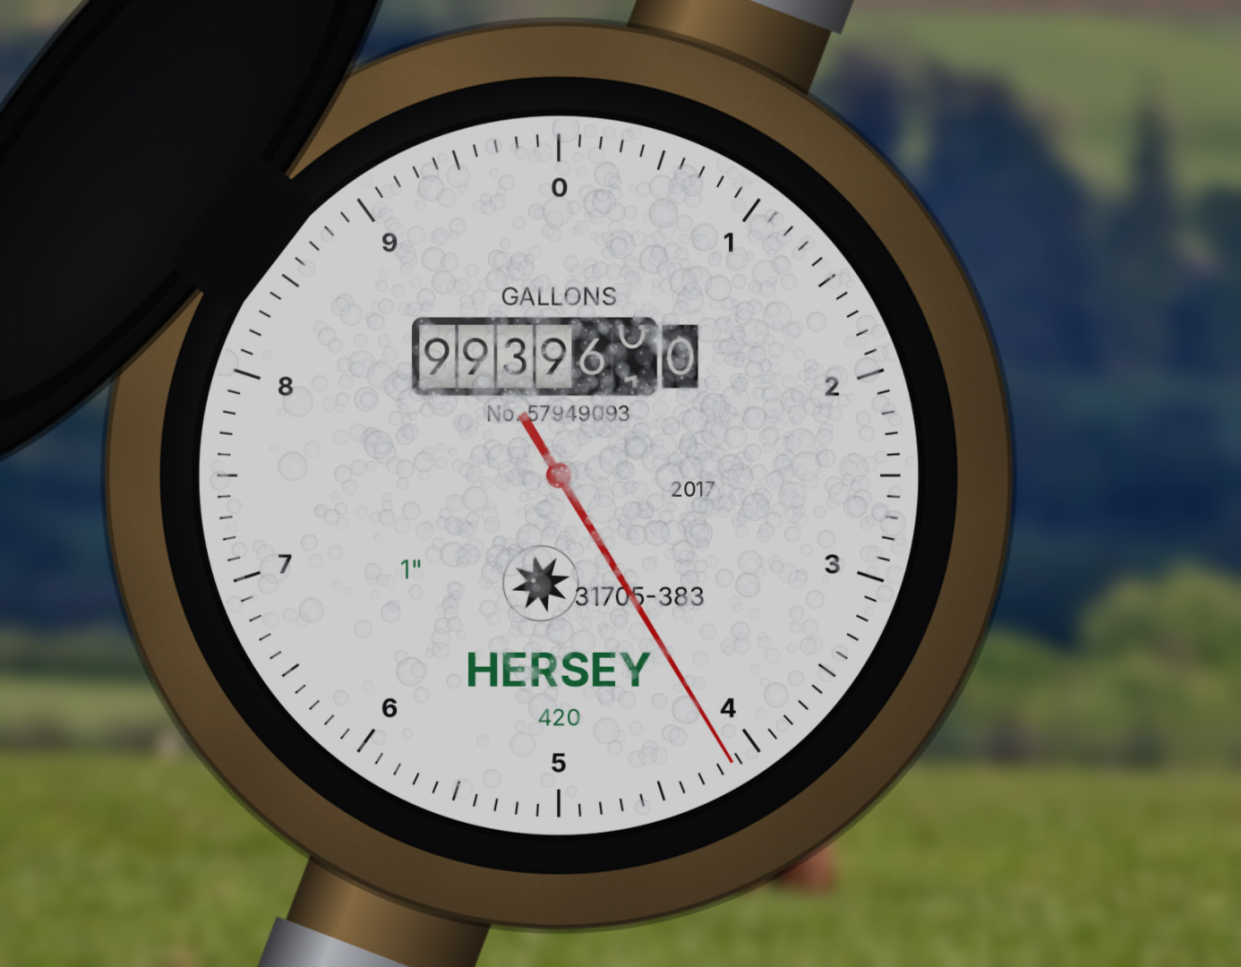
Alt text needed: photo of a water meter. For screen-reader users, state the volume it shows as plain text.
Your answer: 9939604.1 gal
